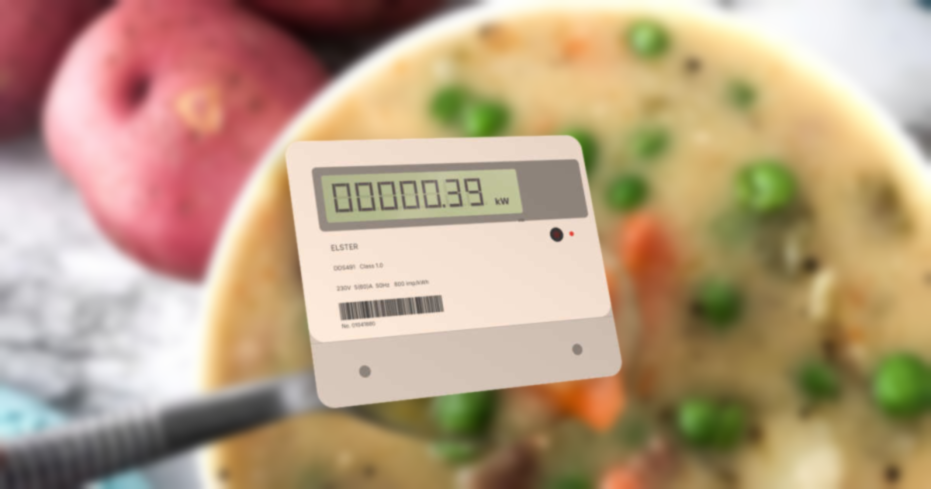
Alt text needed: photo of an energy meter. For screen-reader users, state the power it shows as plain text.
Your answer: 0.39 kW
